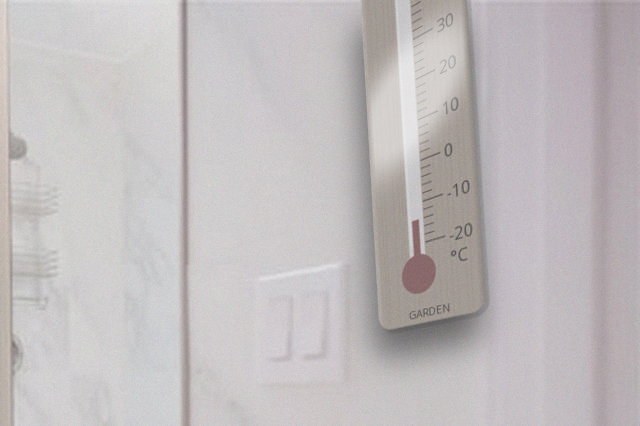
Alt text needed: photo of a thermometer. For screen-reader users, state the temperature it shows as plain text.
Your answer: -14 °C
